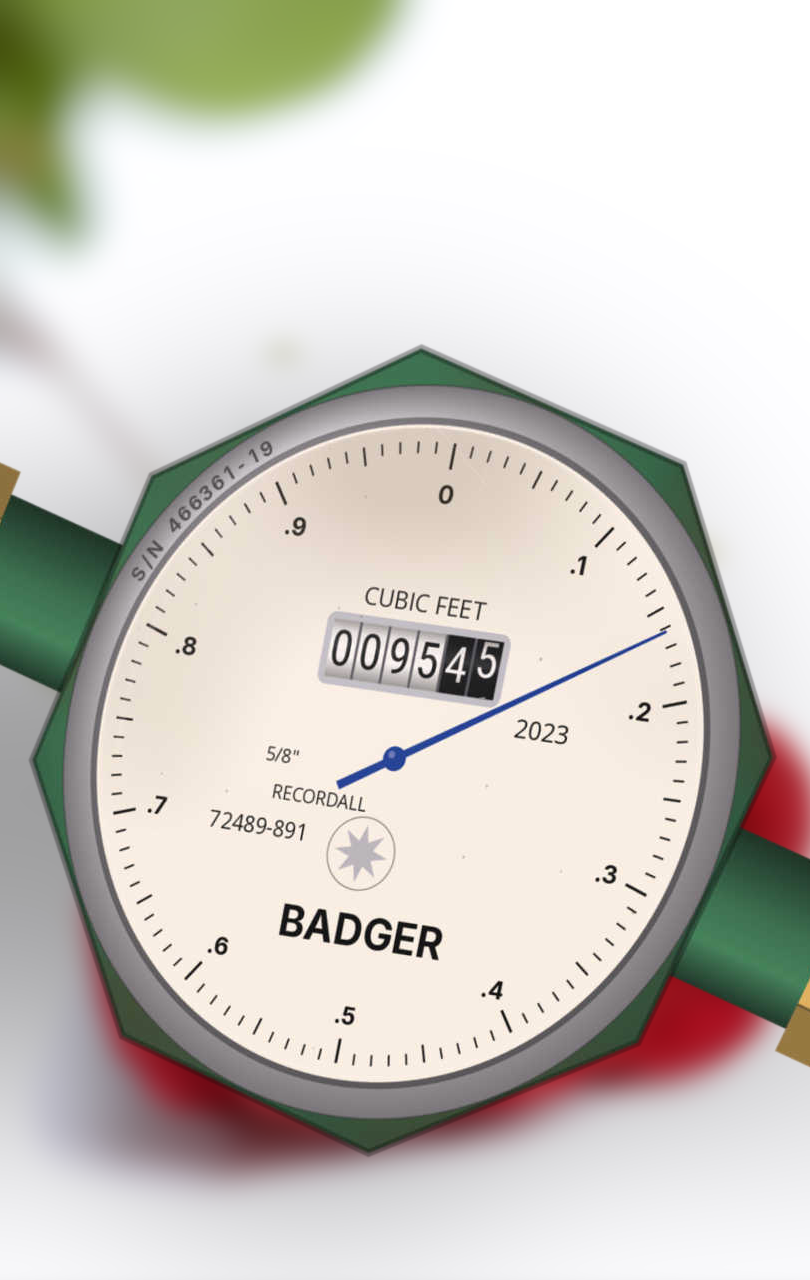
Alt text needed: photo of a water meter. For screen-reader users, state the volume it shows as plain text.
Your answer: 9545.16 ft³
